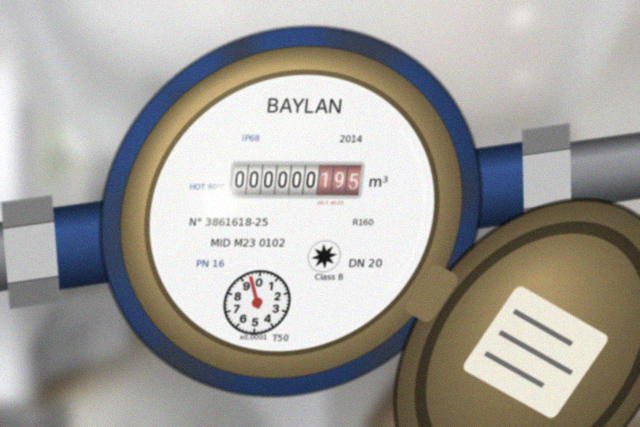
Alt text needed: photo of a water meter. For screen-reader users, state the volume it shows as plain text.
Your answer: 0.1949 m³
